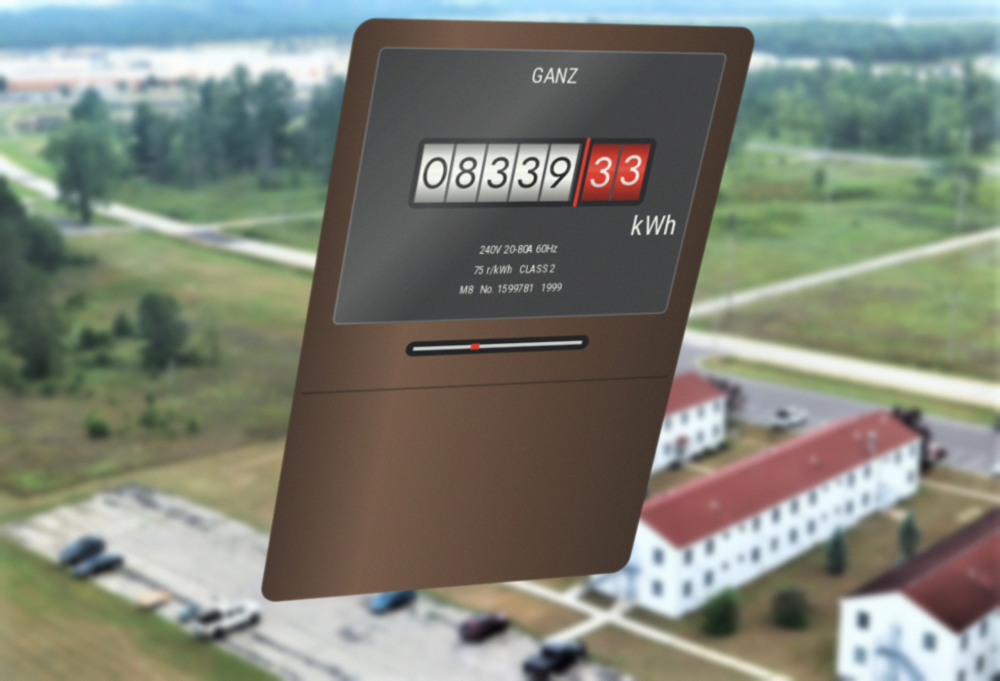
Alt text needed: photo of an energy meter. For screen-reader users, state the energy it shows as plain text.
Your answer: 8339.33 kWh
